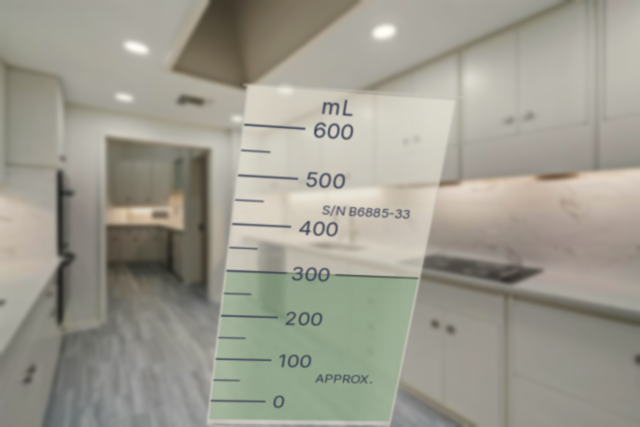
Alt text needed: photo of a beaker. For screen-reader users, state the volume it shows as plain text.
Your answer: 300 mL
